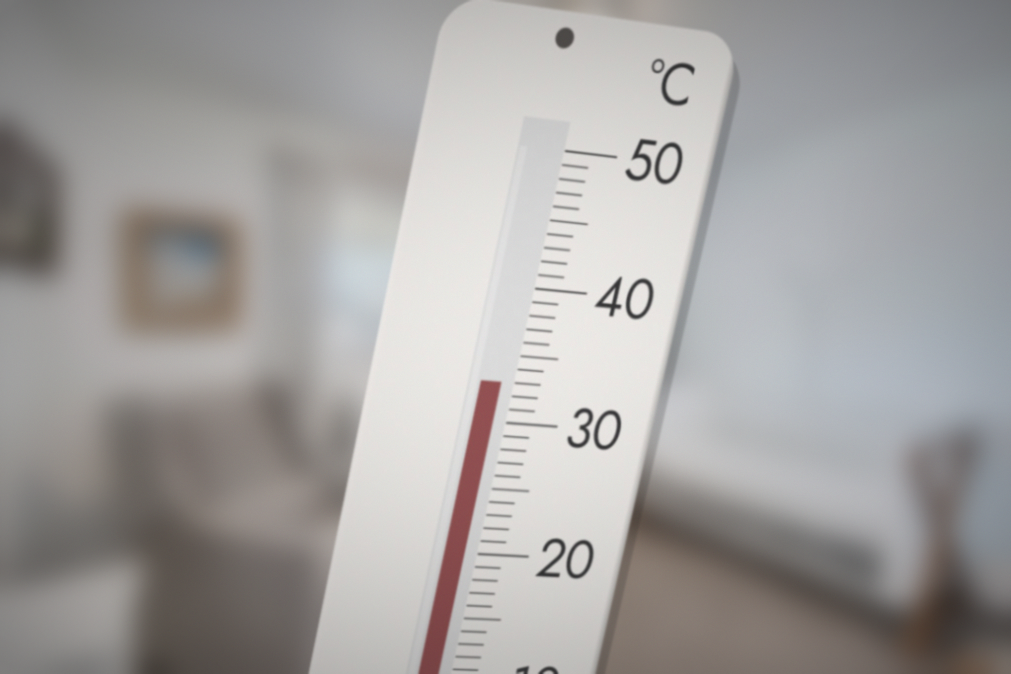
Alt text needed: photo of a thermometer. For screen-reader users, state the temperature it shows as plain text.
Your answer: 33 °C
